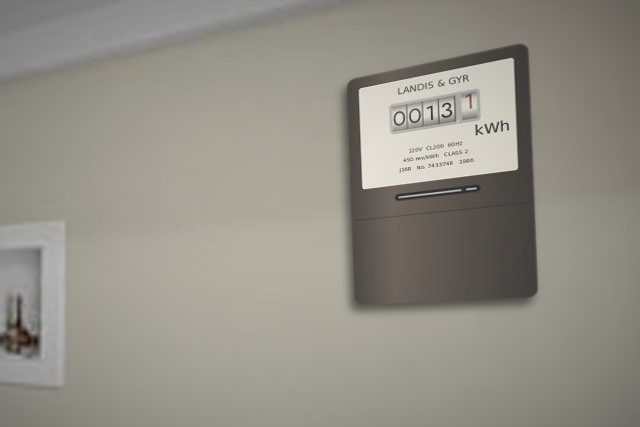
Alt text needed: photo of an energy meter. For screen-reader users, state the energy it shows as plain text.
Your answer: 13.1 kWh
